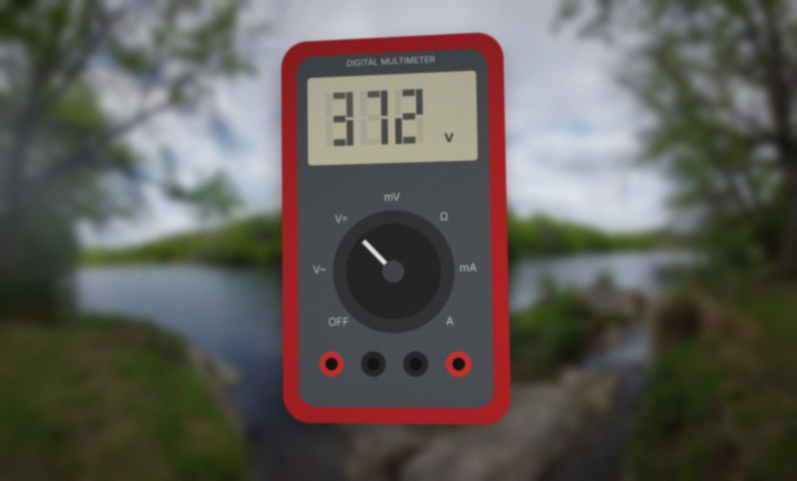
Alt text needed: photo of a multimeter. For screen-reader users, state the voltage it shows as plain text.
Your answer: 372 V
